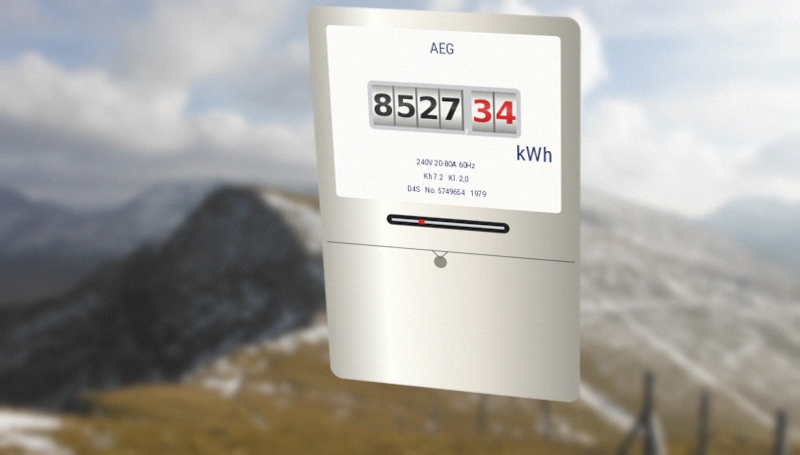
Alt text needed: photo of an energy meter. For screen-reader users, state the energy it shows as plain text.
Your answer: 8527.34 kWh
